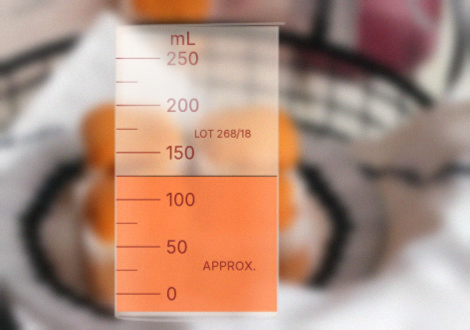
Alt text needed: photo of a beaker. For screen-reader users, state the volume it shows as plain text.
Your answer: 125 mL
